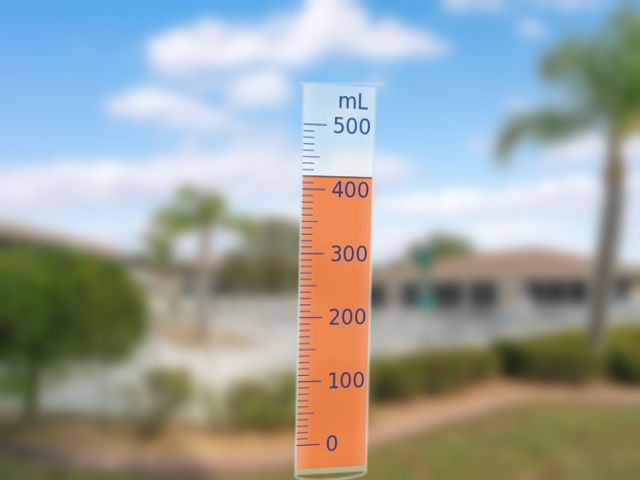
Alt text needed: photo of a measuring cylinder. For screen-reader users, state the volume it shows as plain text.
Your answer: 420 mL
